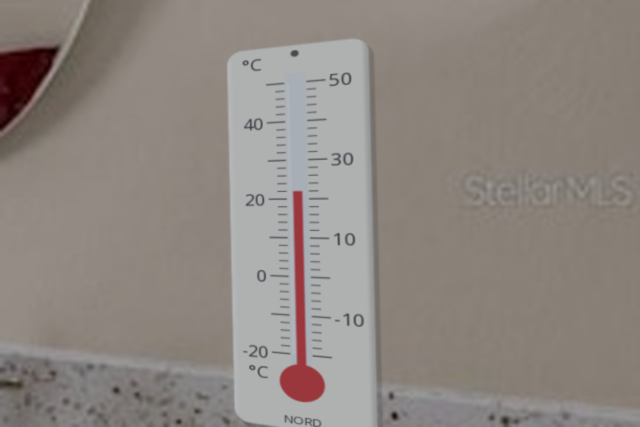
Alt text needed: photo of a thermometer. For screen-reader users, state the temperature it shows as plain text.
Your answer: 22 °C
